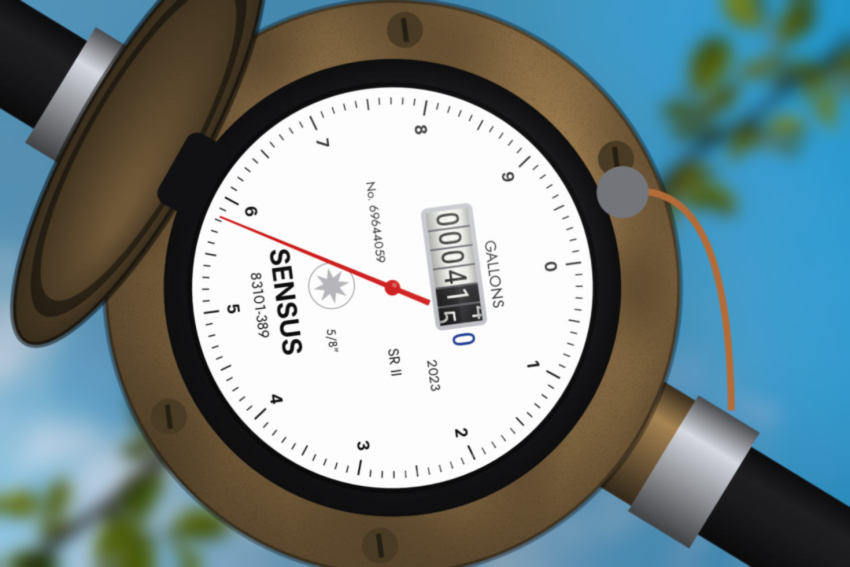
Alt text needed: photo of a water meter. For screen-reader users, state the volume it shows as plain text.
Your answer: 4145.8 gal
